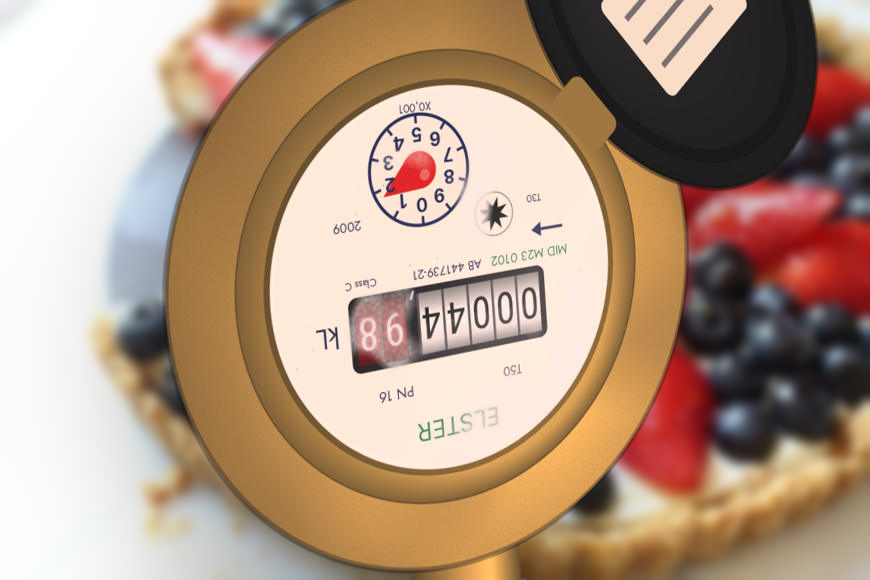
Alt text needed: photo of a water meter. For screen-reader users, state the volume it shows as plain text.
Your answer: 44.981 kL
